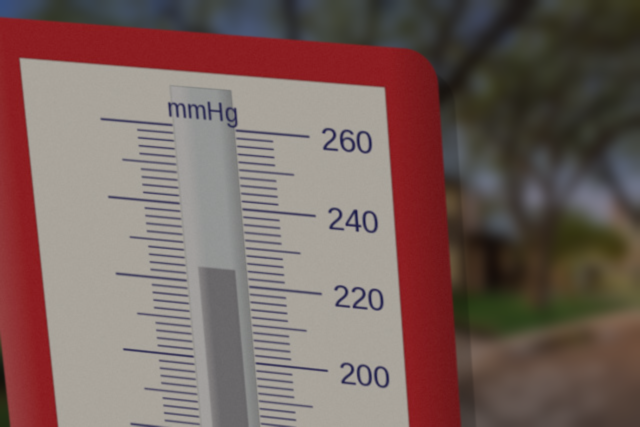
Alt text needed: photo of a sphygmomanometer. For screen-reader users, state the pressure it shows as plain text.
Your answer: 224 mmHg
